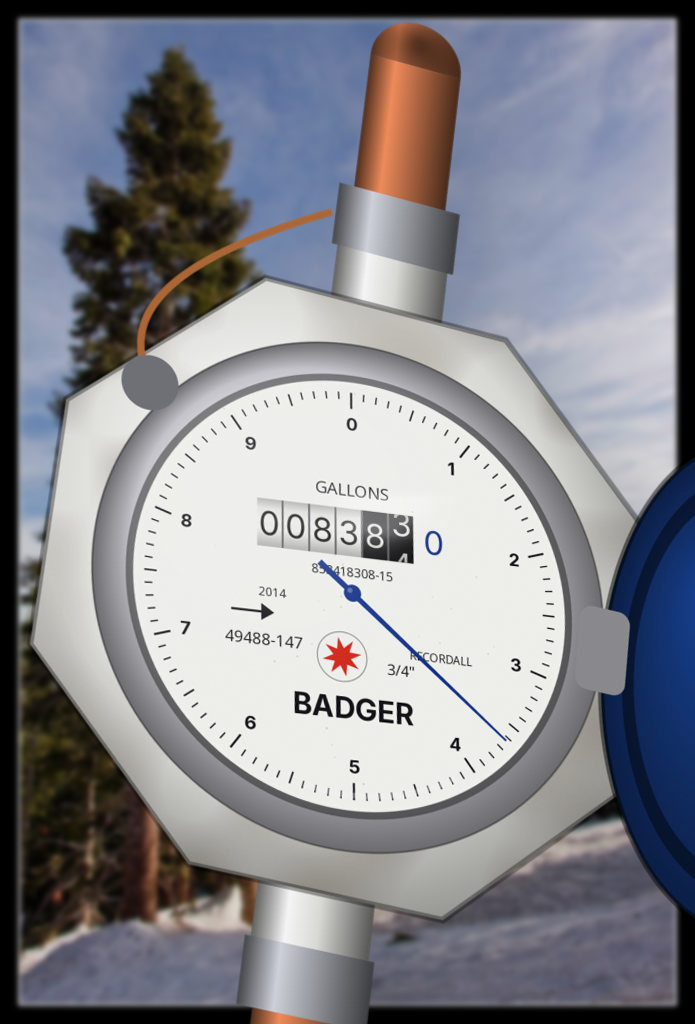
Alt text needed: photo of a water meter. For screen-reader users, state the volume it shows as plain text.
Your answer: 83833.6 gal
